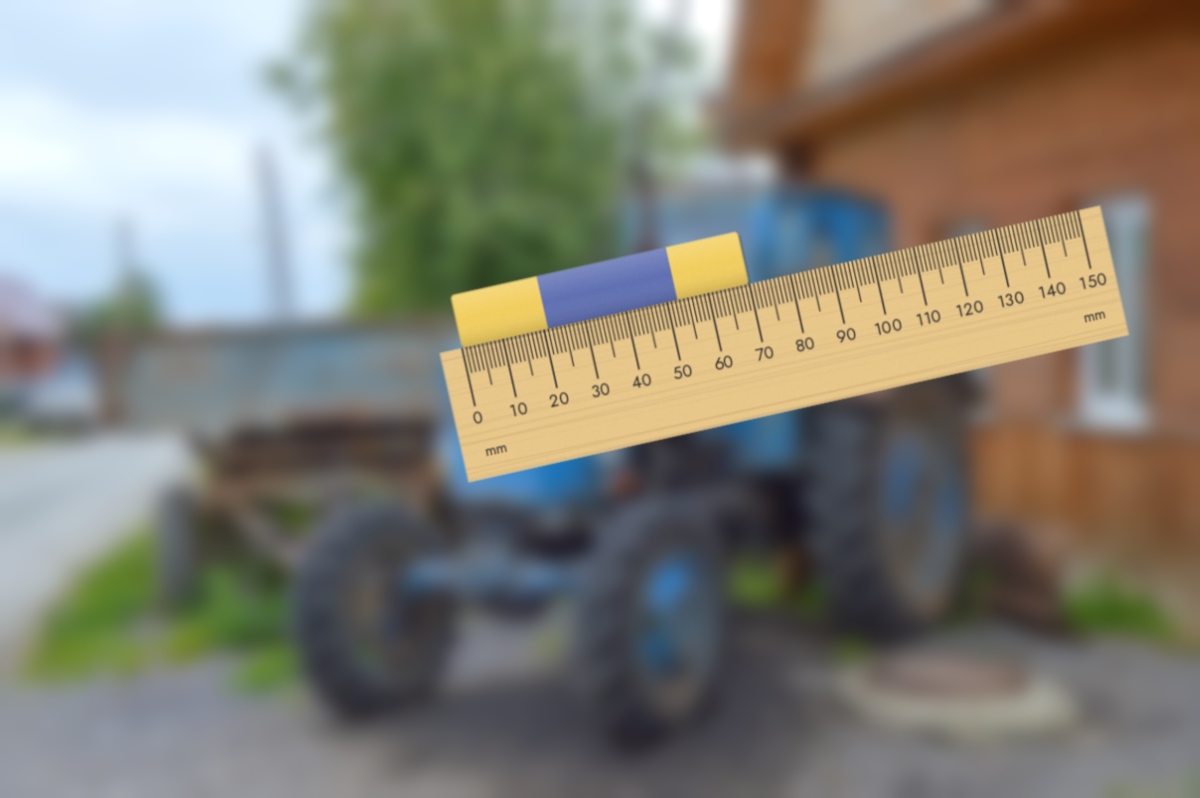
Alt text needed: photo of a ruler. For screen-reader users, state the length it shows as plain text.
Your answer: 70 mm
